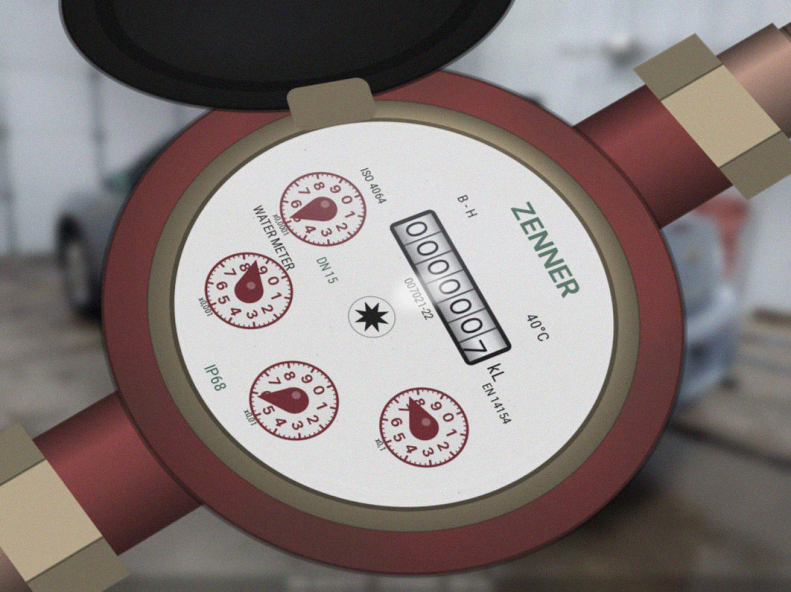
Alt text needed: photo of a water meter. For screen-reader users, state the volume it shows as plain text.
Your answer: 6.7585 kL
